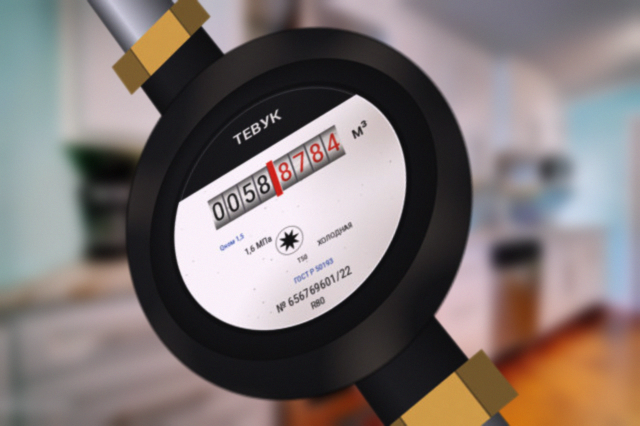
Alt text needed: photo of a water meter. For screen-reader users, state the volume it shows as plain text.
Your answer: 58.8784 m³
